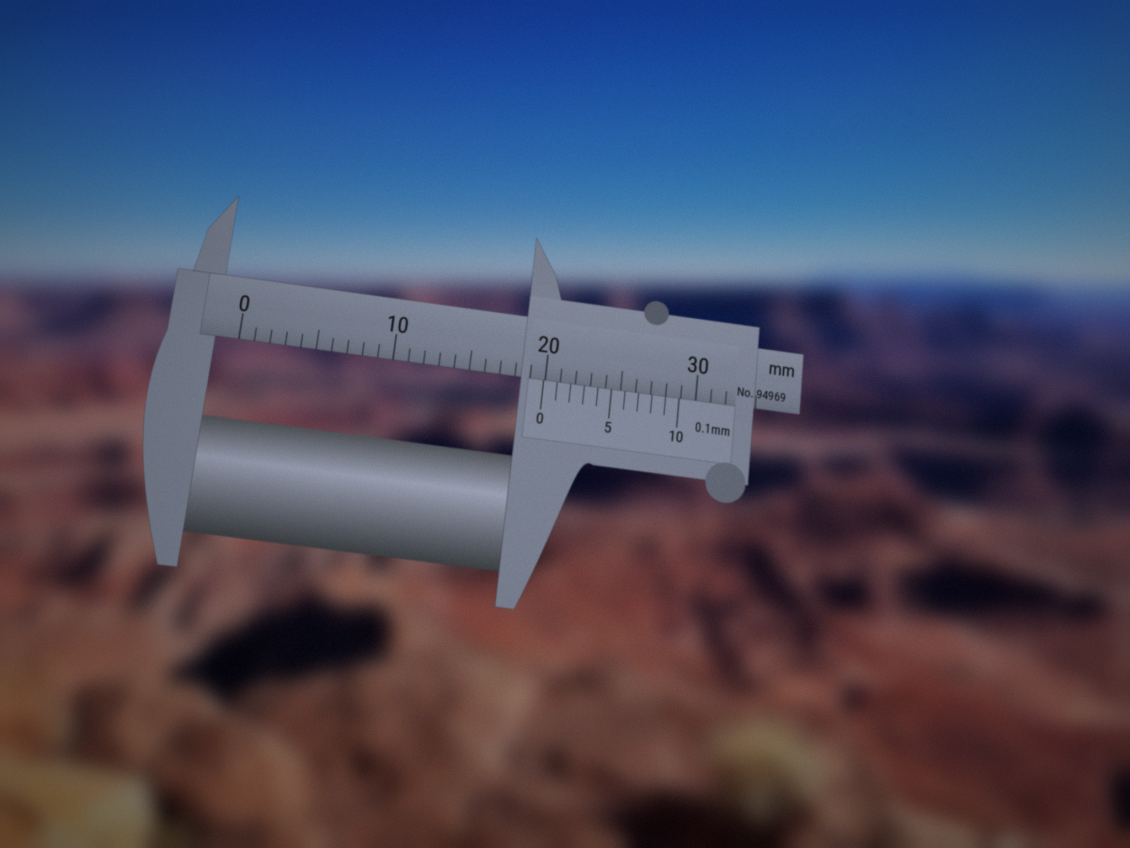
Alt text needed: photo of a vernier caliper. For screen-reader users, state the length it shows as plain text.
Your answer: 19.9 mm
